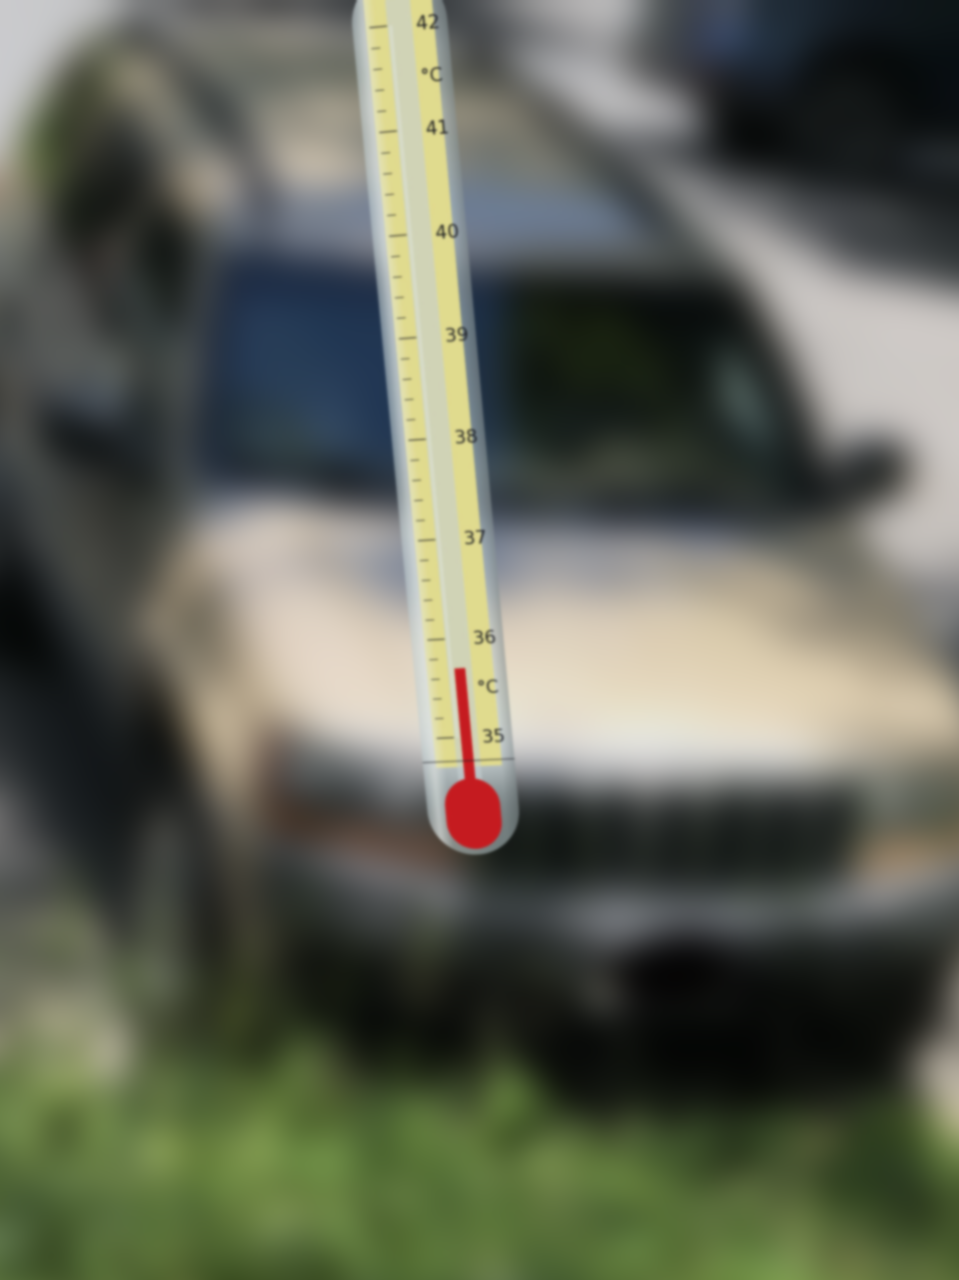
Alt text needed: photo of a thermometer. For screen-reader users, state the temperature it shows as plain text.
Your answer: 35.7 °C
